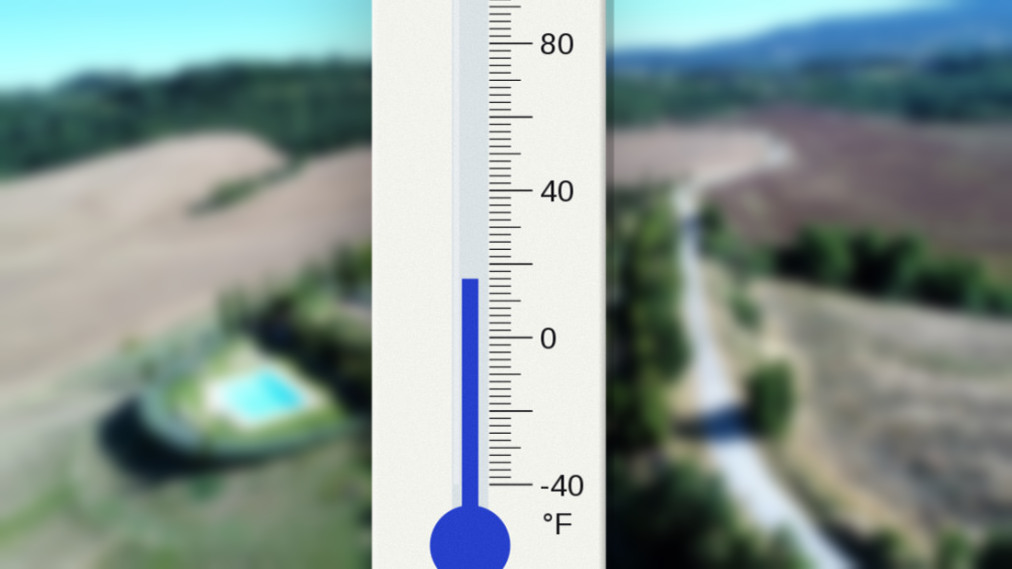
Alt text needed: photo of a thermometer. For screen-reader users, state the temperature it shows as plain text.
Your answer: 16 °F
